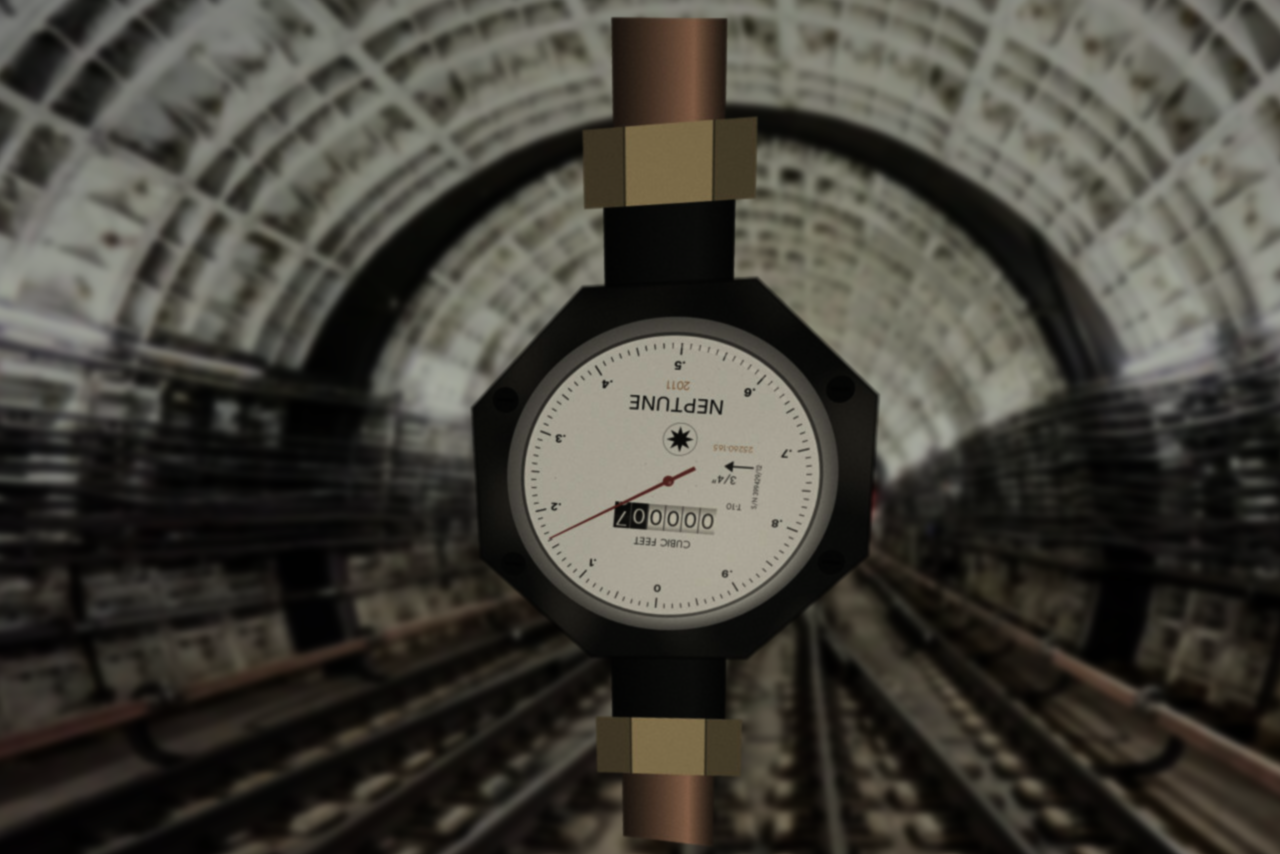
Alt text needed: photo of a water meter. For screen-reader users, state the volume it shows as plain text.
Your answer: 7.16 ft³
